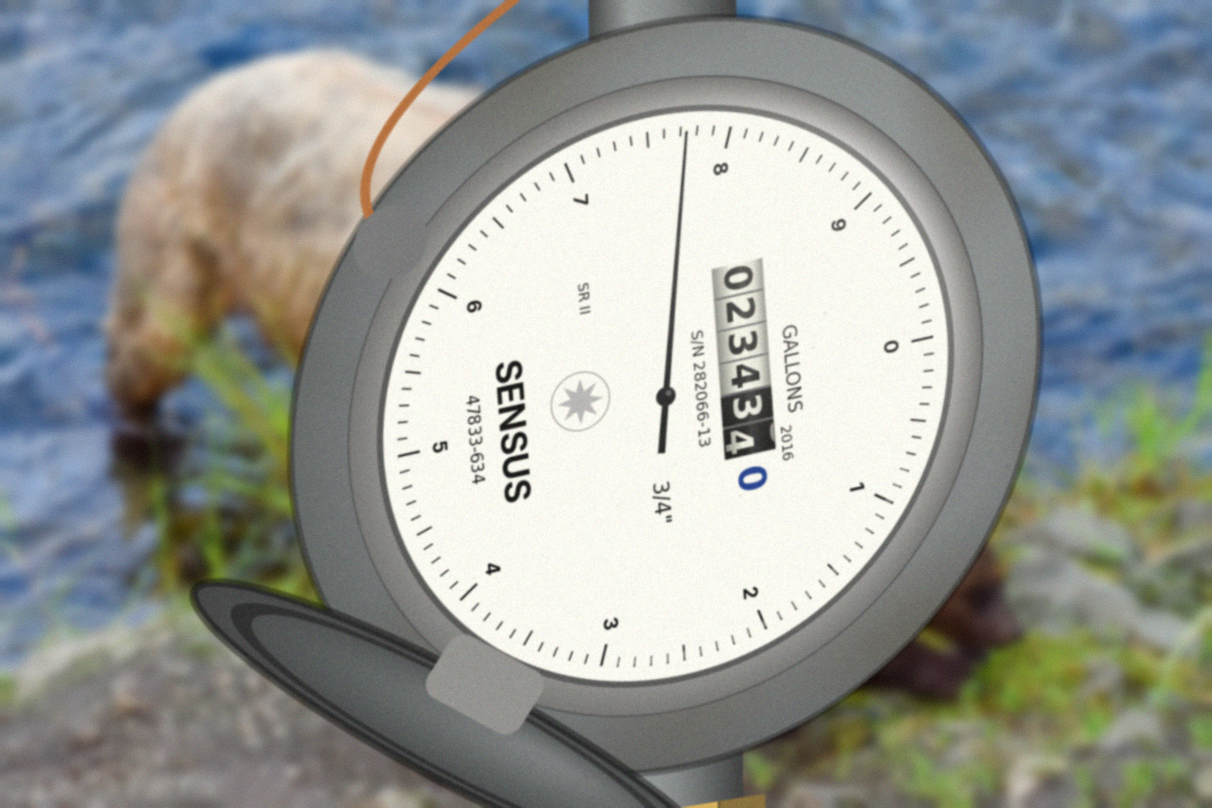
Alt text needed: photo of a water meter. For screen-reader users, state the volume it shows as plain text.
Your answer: 234337.7 gal
